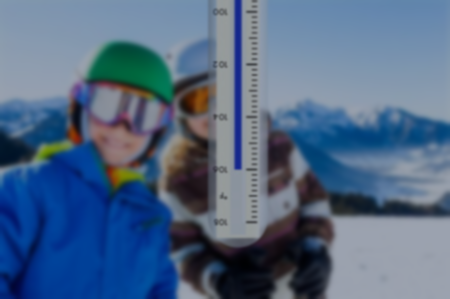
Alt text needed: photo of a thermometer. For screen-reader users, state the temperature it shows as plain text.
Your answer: 106 °F
